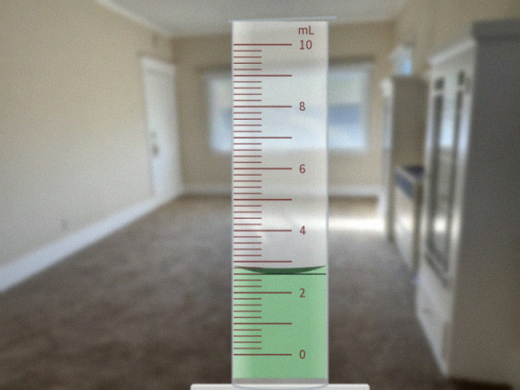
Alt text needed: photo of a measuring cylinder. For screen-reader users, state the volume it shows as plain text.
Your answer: 2.6 mL
